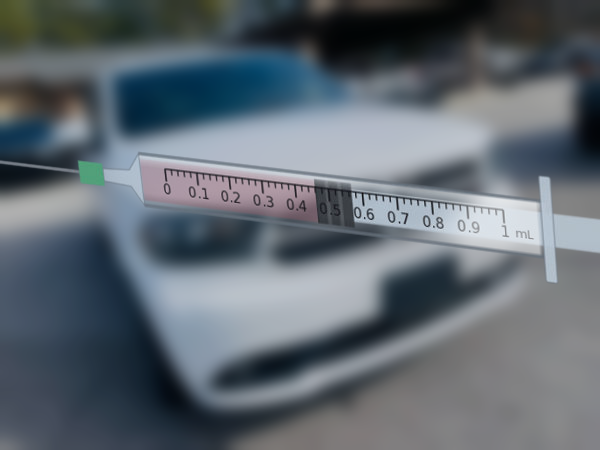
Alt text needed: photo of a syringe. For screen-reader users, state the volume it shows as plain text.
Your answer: 0.46 mL
